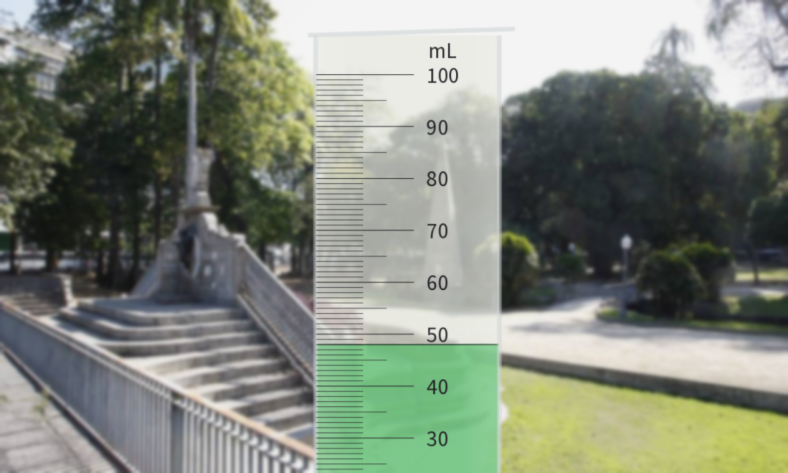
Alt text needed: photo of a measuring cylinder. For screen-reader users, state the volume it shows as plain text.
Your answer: 48 mL
